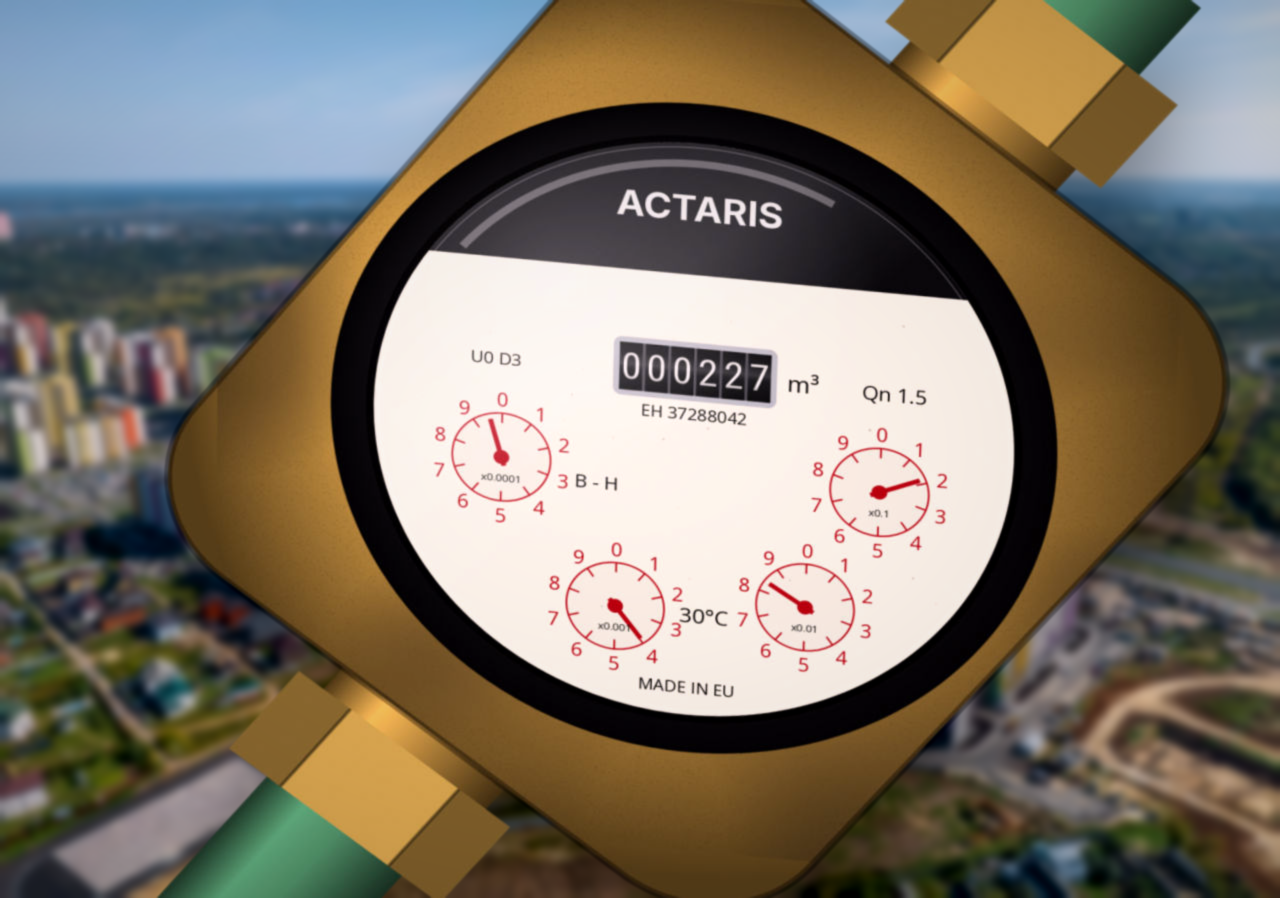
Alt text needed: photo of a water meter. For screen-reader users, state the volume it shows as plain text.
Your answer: 227.1839 m³
